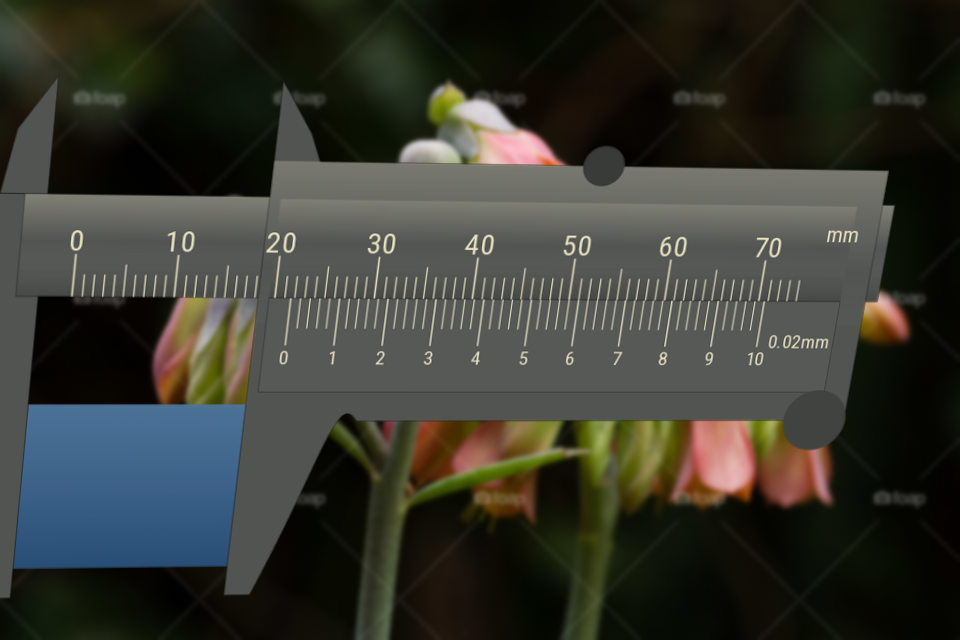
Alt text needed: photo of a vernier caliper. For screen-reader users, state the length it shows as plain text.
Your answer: 21.6 mm
